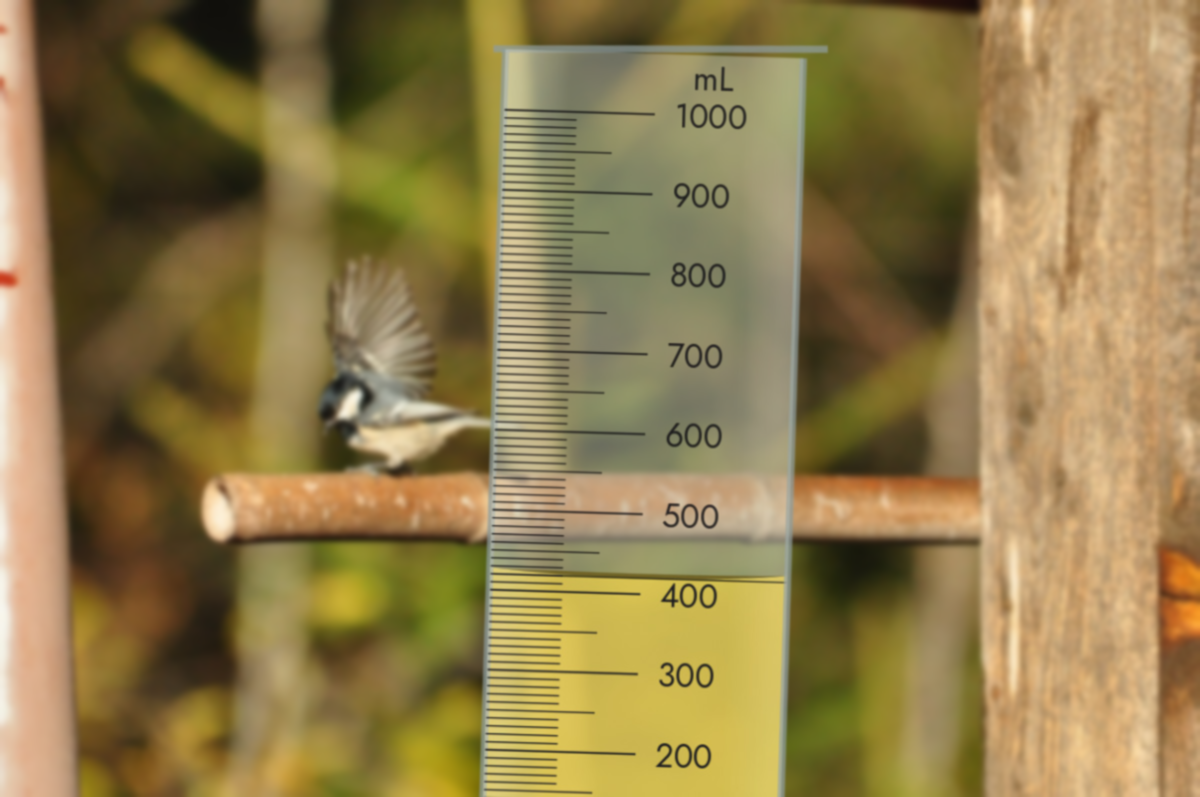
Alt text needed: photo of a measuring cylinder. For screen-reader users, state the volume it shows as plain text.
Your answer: 420 mL
